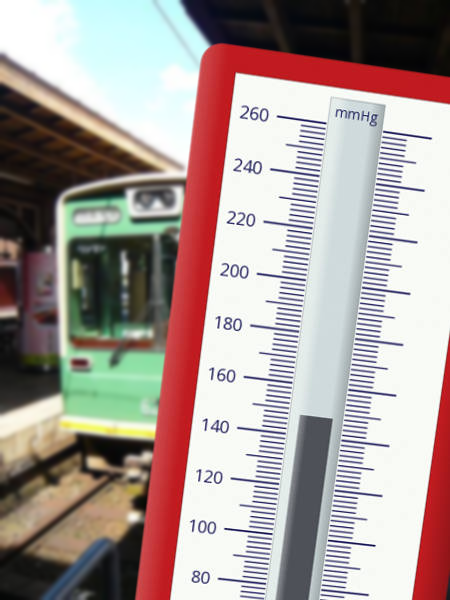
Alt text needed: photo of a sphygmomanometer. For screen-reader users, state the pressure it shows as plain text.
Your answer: 148 mmHg
